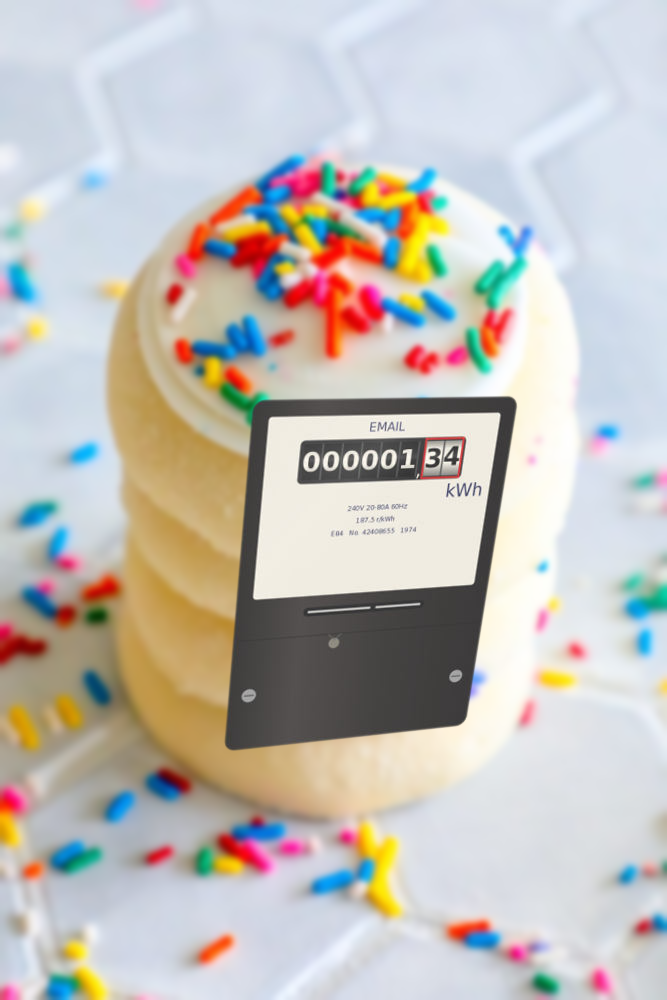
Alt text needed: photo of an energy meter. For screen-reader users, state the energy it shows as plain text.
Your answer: 1.34 kWh
